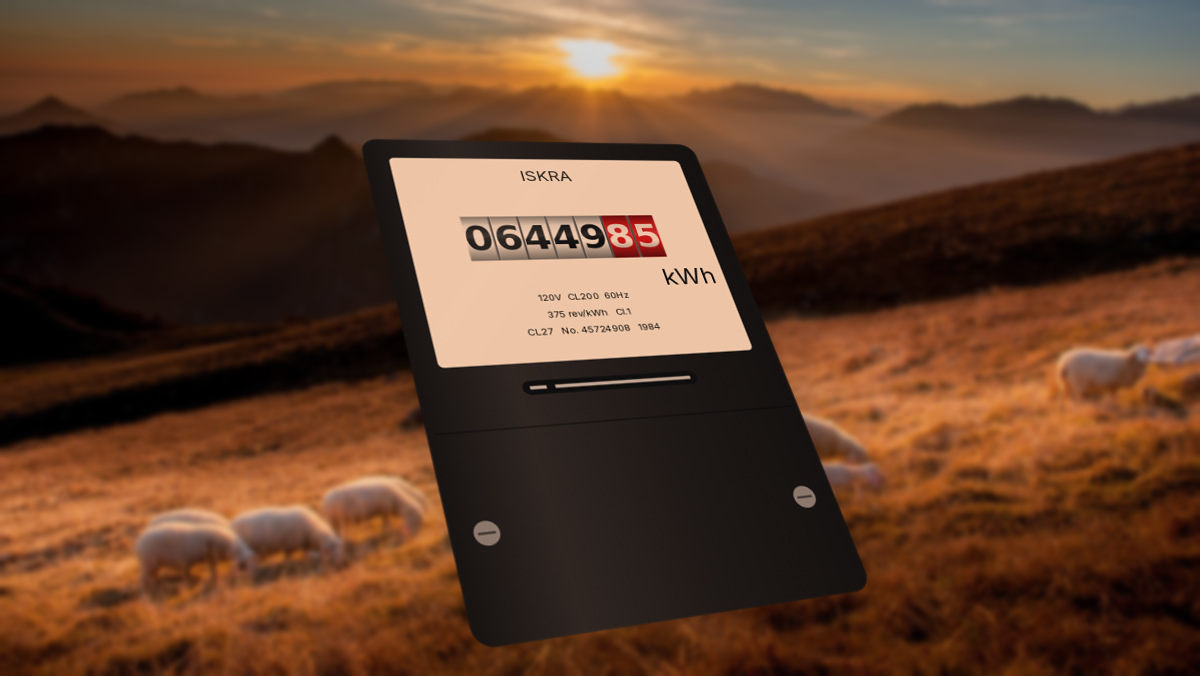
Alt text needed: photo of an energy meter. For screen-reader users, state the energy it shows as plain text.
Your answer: 6449.85 kWh
